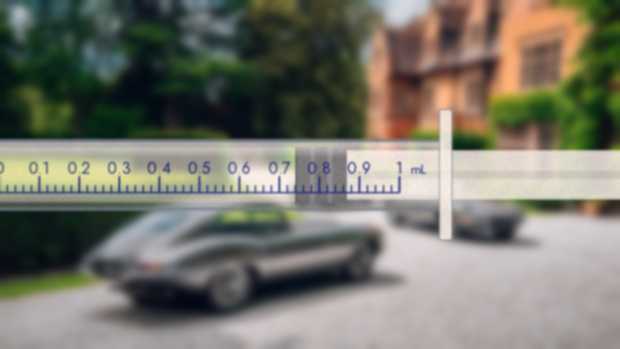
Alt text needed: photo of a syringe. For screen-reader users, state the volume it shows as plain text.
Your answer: 0.74 mL
